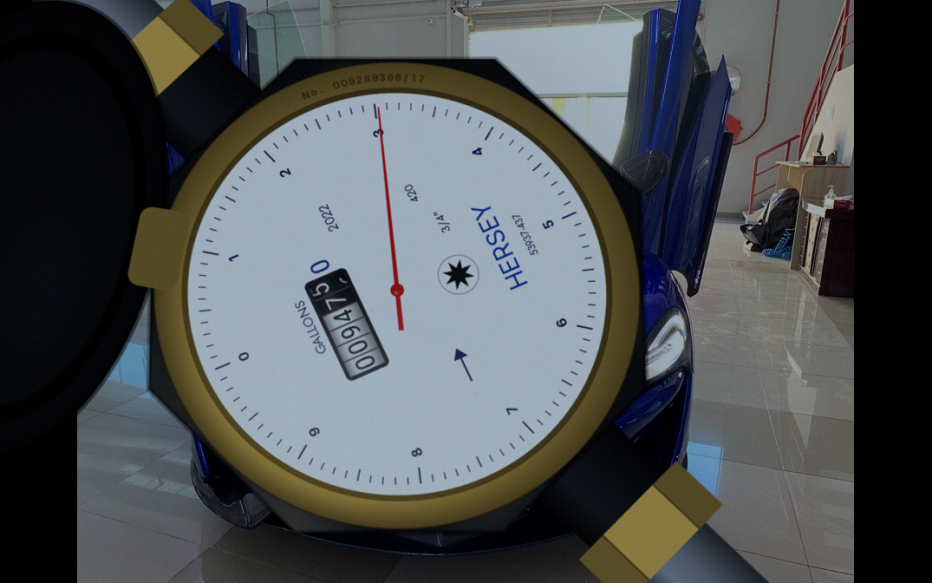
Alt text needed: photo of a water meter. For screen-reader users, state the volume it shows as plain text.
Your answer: 94753.0 gal
